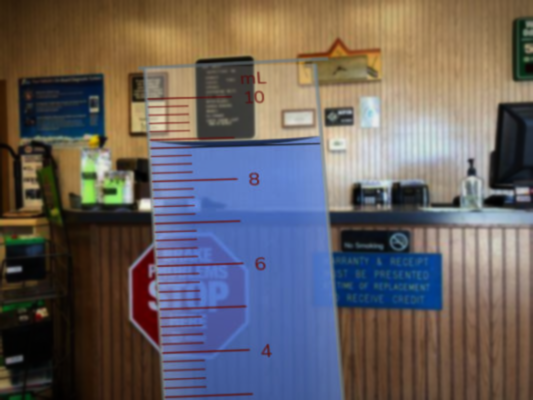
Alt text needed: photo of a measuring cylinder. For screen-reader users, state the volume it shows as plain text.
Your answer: 8.8 mL
